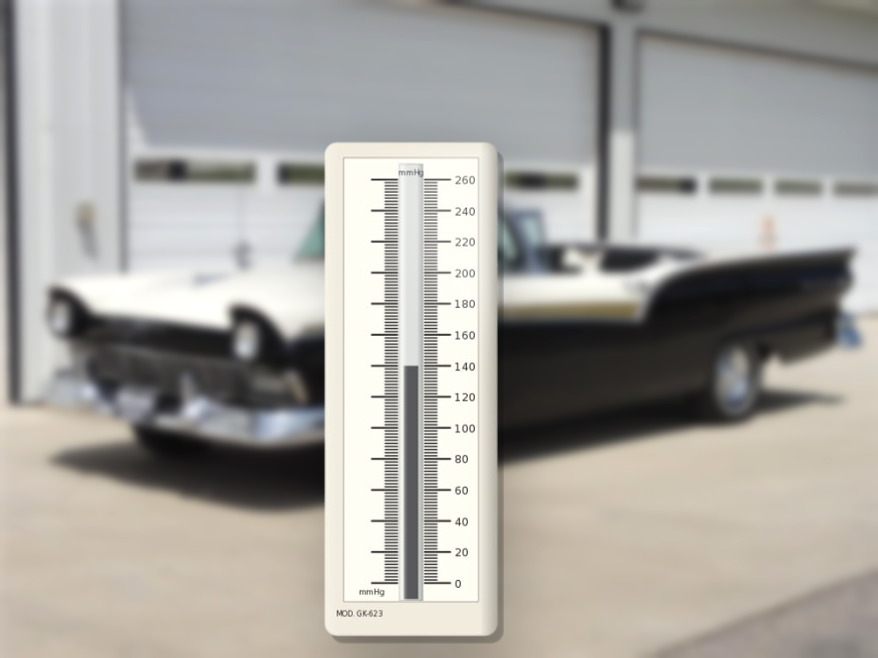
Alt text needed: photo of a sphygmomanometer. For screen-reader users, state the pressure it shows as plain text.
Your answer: 140 mmHg
